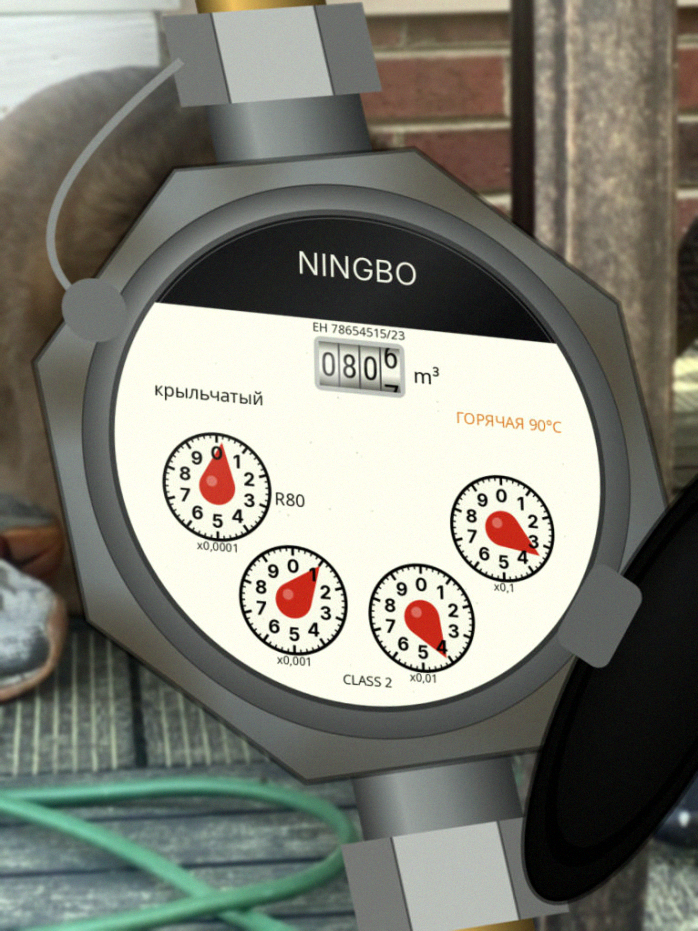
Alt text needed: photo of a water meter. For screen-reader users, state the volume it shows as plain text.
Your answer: 806.3410 m³
